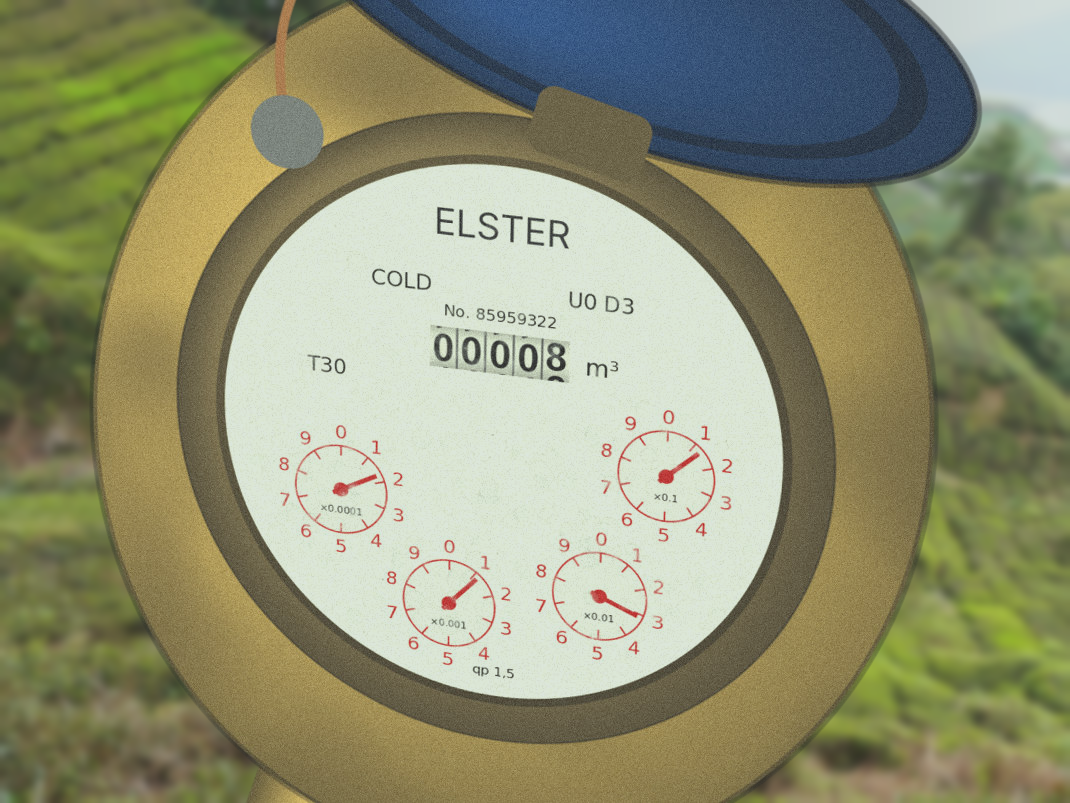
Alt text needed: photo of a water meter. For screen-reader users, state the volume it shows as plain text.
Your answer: 8.1311 m³
